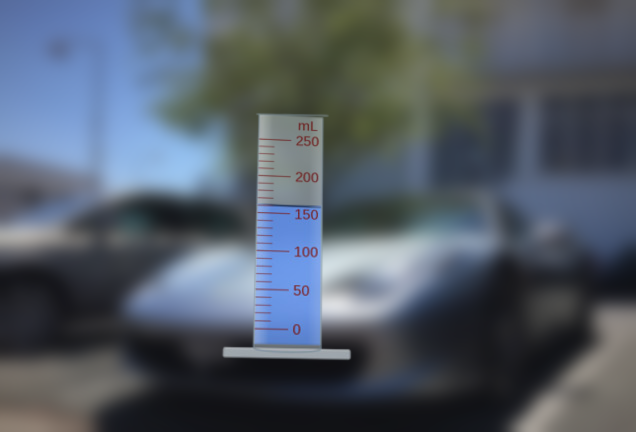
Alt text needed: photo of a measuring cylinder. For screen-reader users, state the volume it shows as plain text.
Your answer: 160 mL
